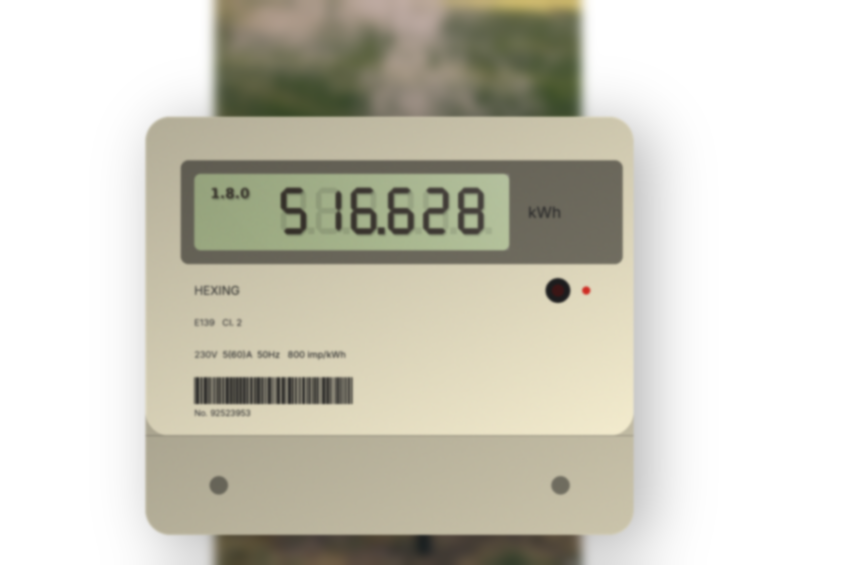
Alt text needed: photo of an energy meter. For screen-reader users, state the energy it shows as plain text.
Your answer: 516.628 kWh
